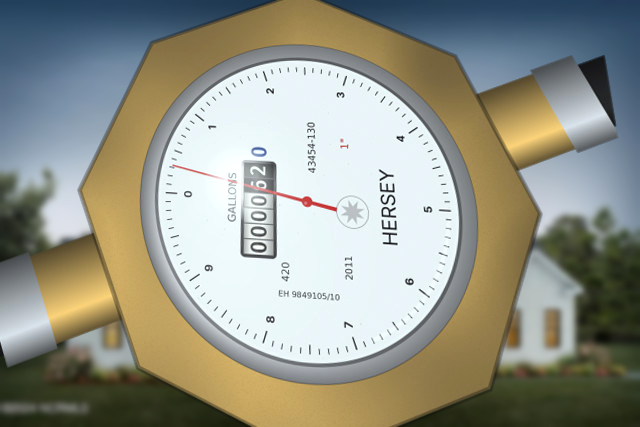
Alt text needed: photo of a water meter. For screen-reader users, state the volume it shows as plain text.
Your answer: 620.3 gal
